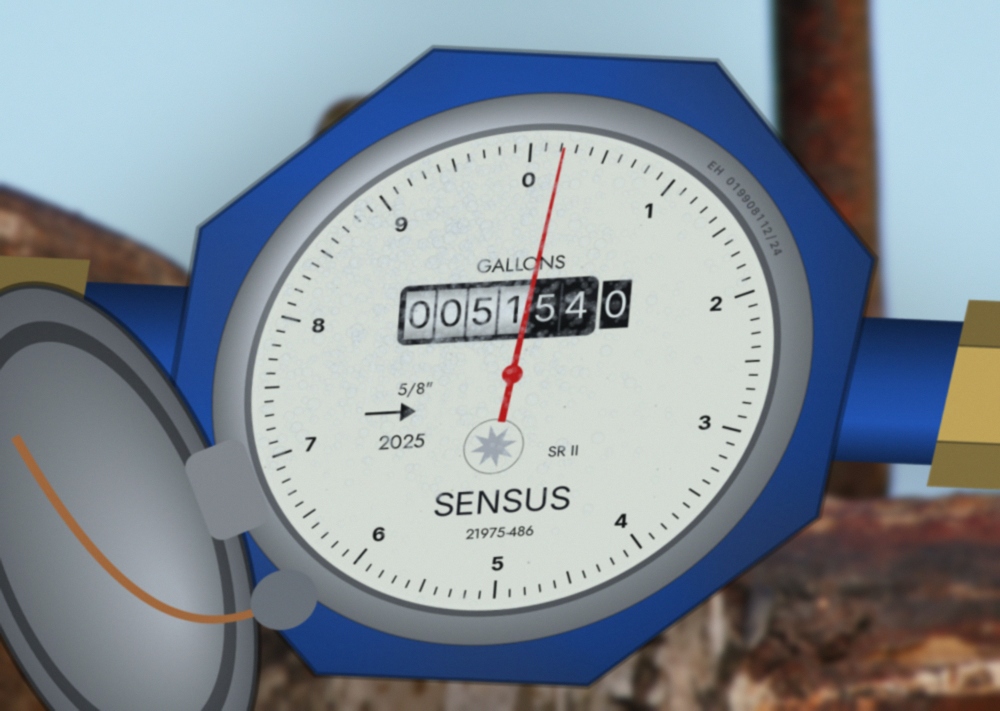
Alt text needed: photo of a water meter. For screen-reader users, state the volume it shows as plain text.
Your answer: 51540.2 gal
